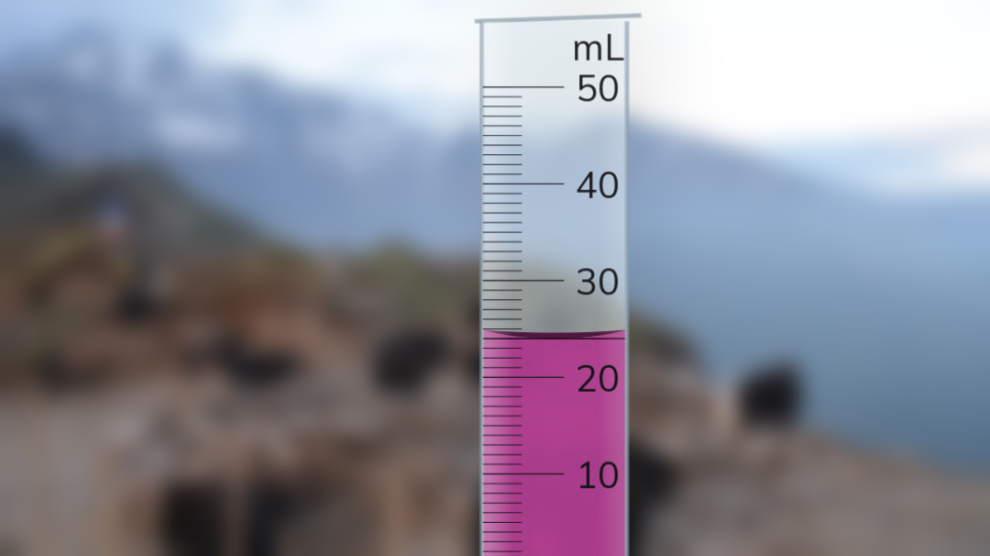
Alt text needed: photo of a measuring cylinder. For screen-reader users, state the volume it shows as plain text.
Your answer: 24 mL
